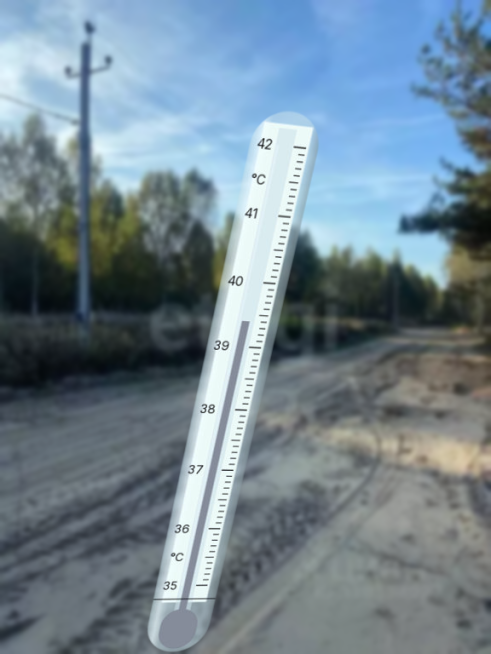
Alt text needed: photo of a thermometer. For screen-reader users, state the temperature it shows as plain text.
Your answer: 39.4 °C
